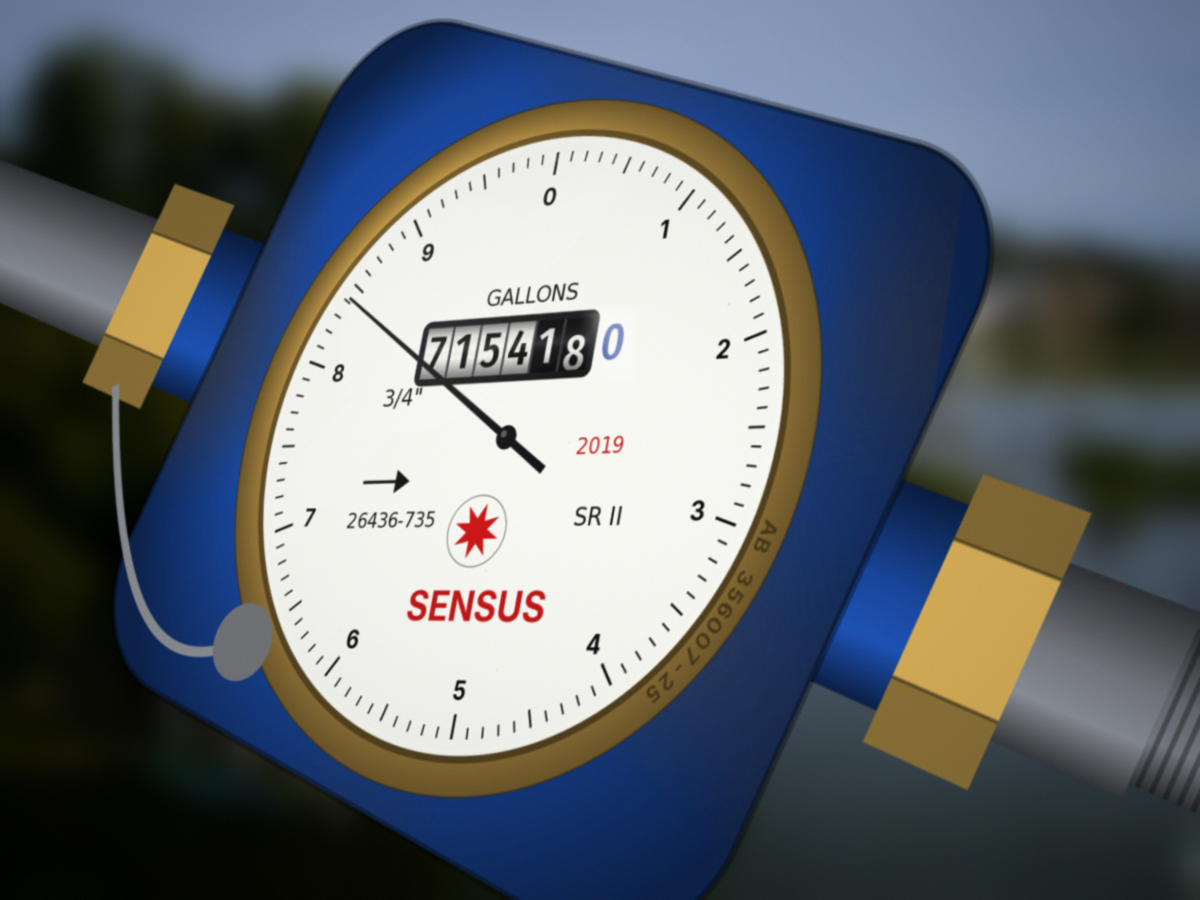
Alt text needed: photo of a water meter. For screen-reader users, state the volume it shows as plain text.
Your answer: 7154178.4 gal
